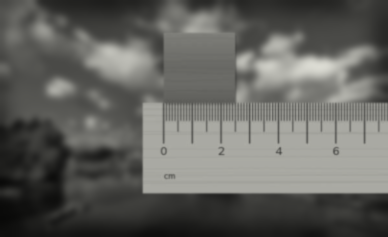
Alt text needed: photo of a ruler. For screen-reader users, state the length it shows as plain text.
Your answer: 2.5 cm
